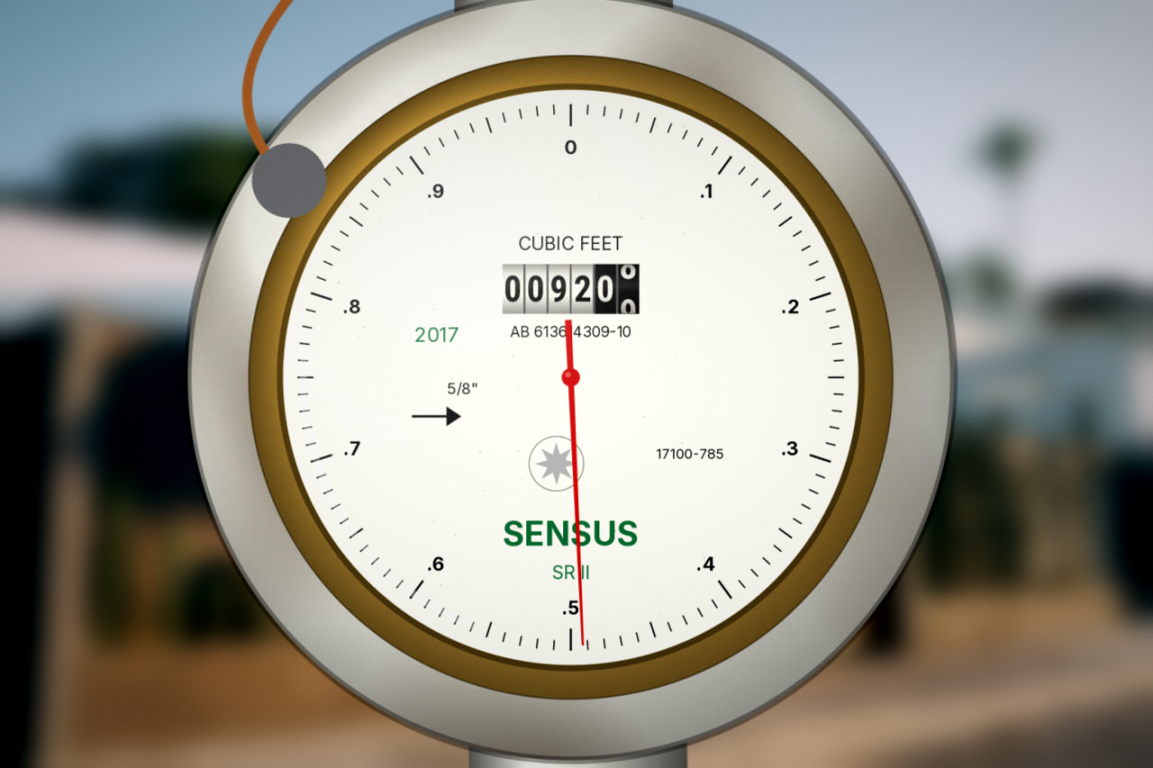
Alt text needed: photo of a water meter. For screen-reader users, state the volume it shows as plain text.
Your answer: 9208.49 ft³
